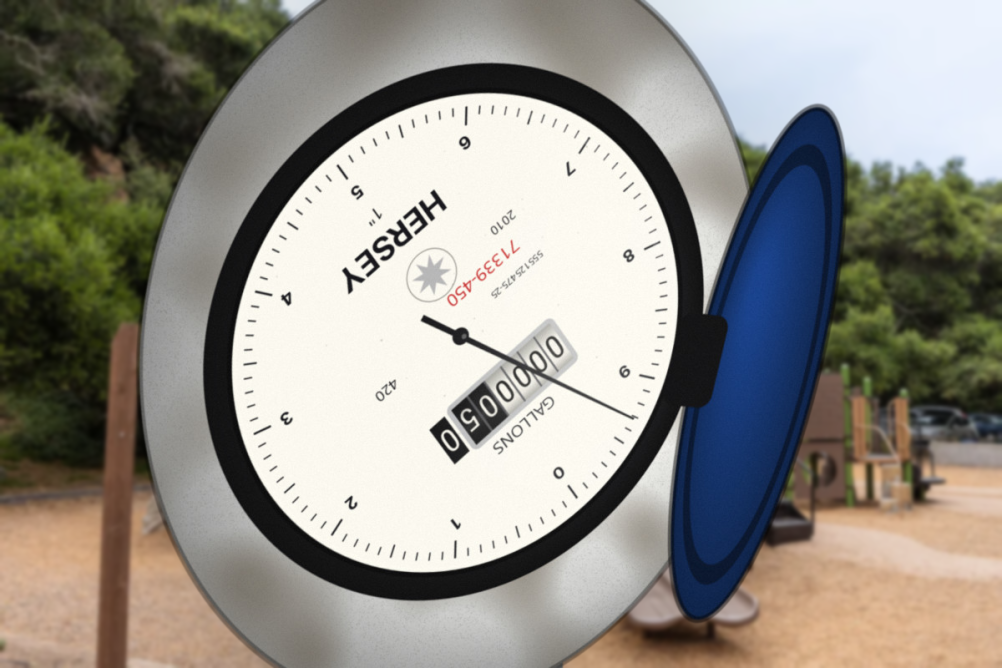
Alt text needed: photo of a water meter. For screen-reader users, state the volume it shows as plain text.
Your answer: 49.3 gal
